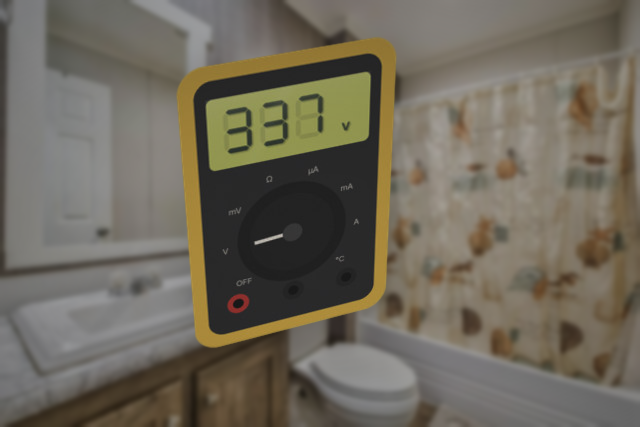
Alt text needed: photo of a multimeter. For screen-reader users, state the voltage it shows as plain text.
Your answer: 337 V
